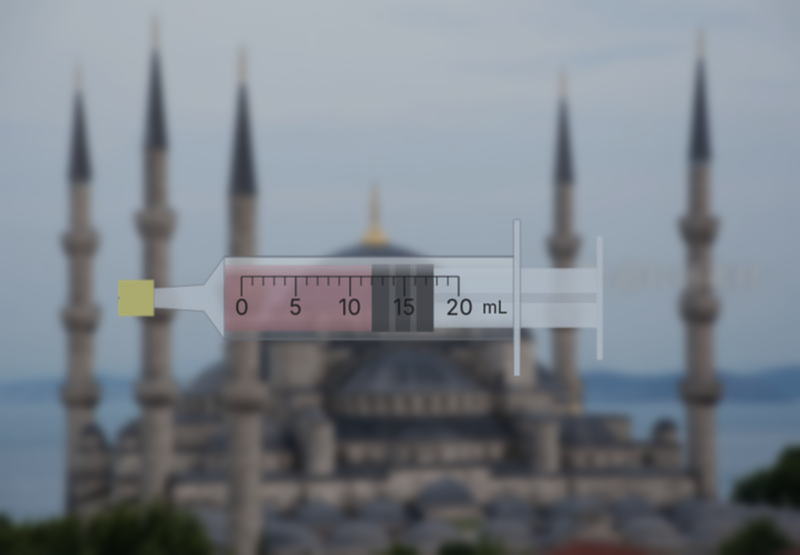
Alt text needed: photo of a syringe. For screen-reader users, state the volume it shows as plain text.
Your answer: 12 mL
